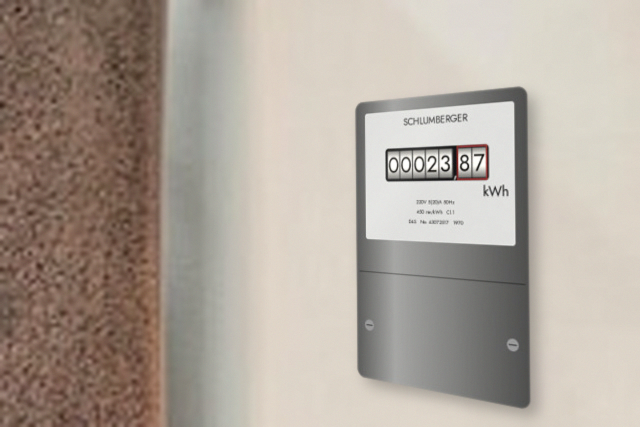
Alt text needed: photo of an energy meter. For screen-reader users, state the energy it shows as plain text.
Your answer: 23.87 kWh
